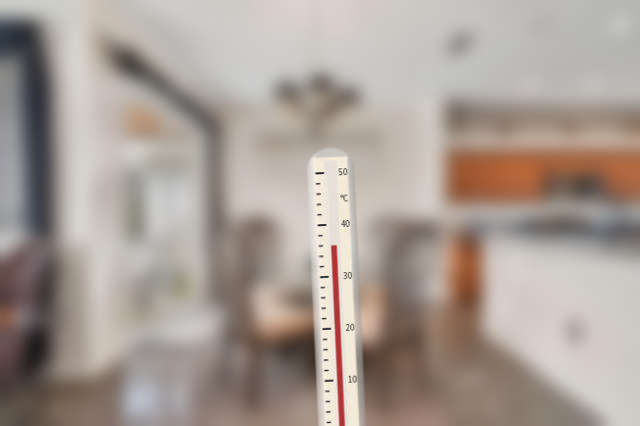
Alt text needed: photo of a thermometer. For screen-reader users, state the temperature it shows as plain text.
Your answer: 36 °C
